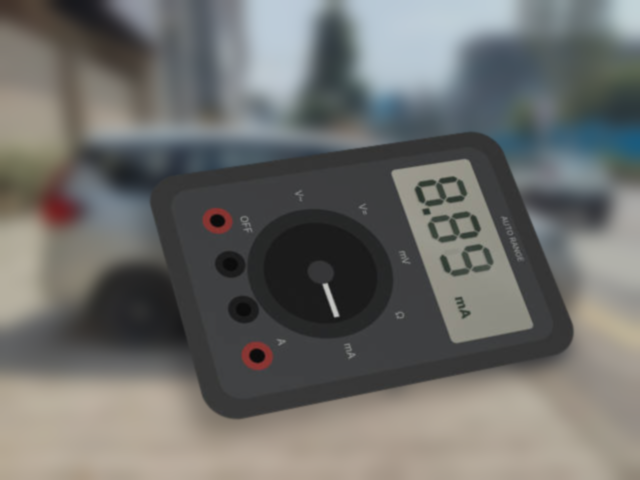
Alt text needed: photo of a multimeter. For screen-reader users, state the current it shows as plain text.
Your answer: 8.89 mA
